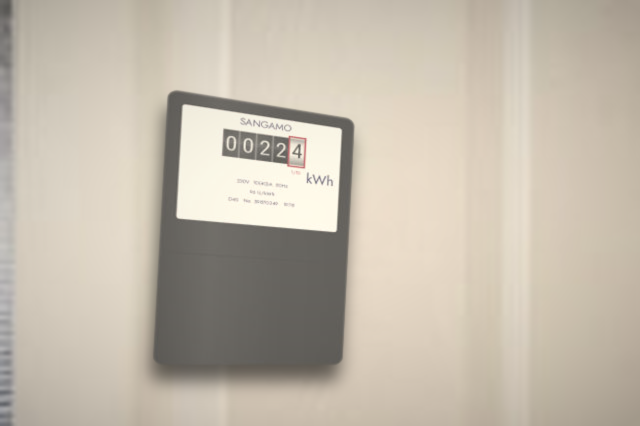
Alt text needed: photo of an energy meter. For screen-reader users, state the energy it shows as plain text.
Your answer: 22.4 kWh
